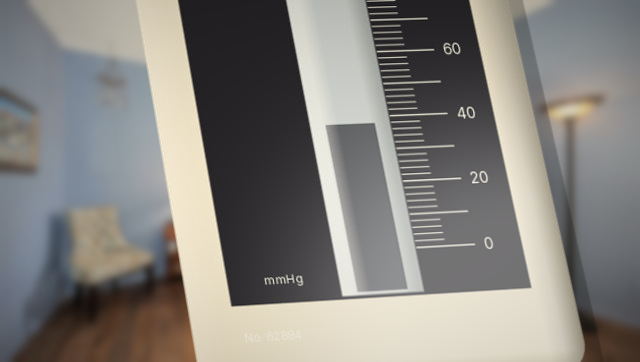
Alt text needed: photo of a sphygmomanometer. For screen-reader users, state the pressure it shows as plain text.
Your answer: 38 mmHg
